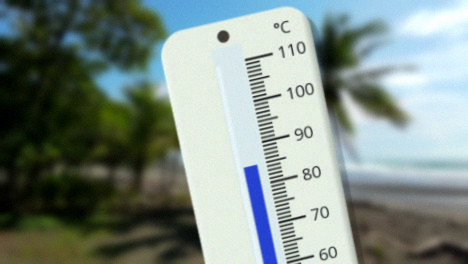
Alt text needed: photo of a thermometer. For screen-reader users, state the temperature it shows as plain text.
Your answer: 85 °C
